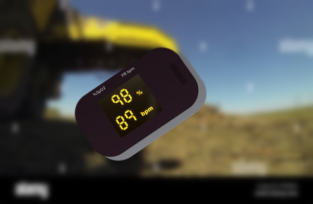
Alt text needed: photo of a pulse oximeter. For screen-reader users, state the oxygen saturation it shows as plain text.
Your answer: 98 %
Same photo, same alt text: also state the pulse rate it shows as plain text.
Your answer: 89 bpm
